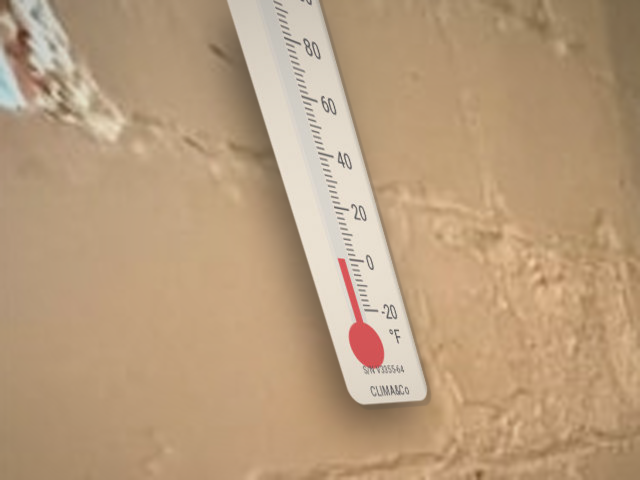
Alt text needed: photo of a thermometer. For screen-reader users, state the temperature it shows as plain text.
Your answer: 0 °F
